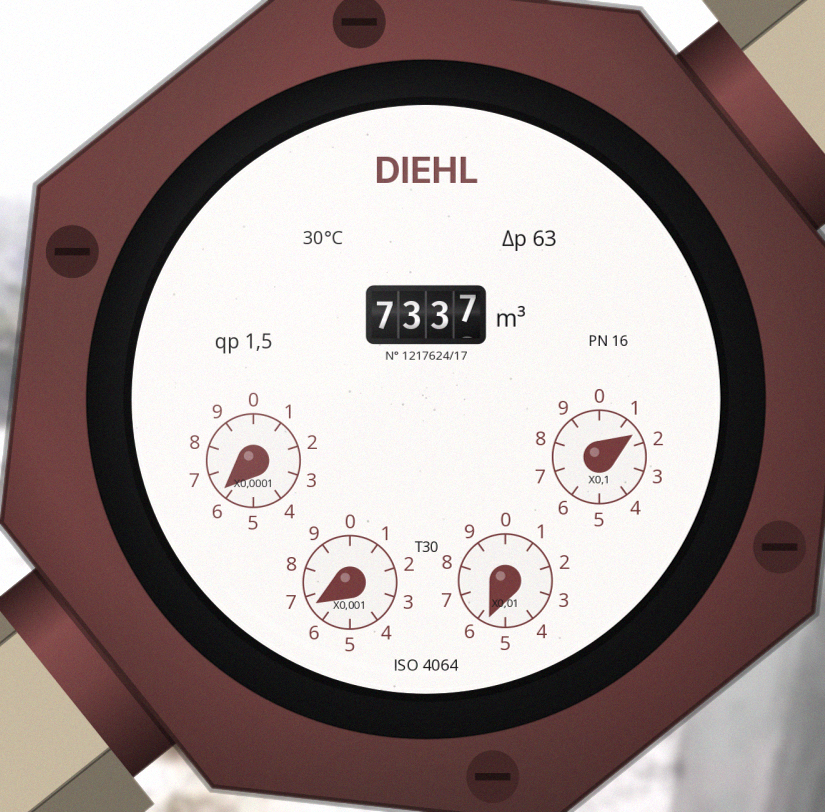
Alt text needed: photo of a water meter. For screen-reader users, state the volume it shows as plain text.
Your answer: 7337.1566 m³
